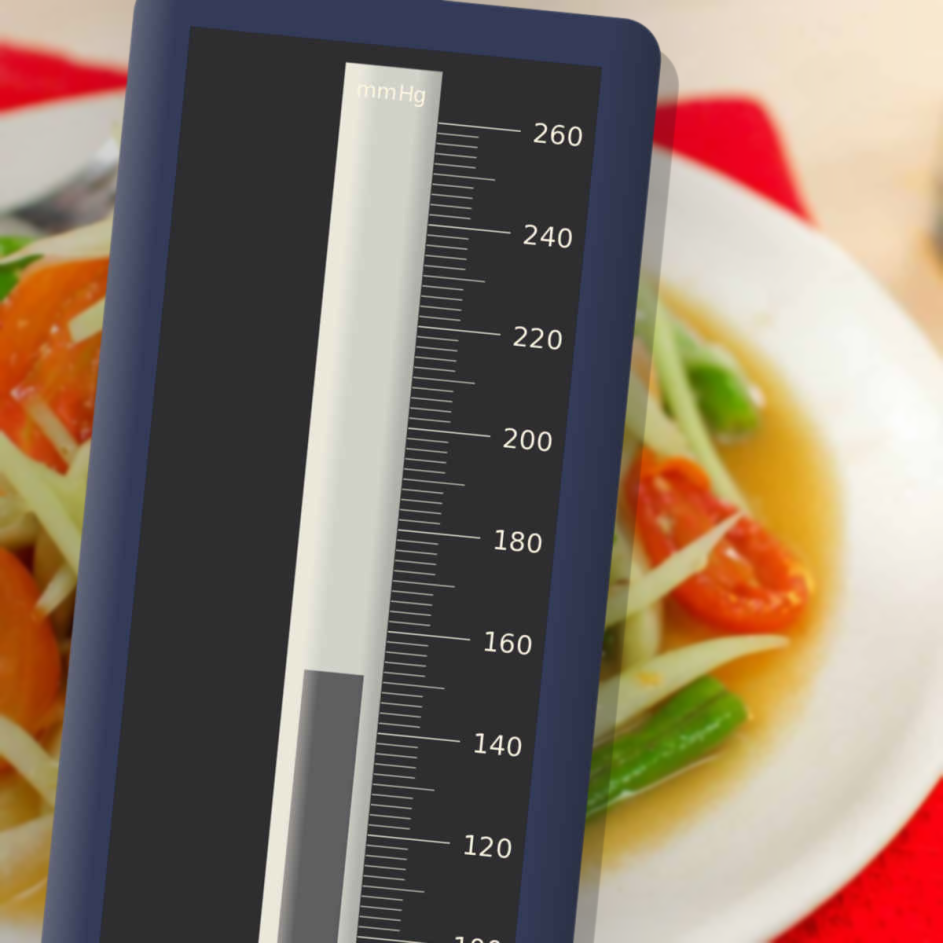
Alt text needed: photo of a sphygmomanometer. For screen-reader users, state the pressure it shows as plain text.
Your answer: 151 mmHg
